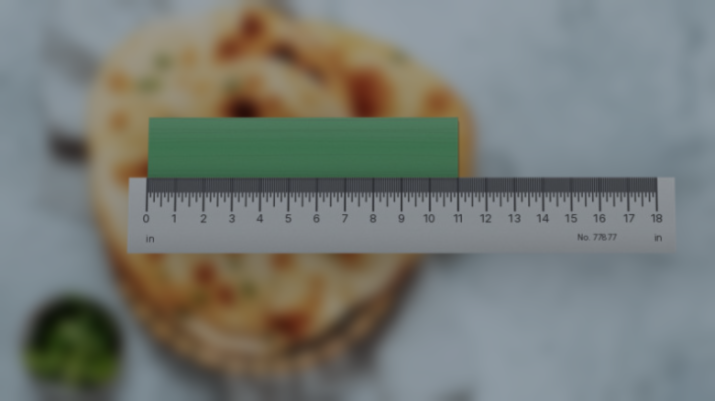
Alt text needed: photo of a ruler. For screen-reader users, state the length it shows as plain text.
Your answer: 11 in
